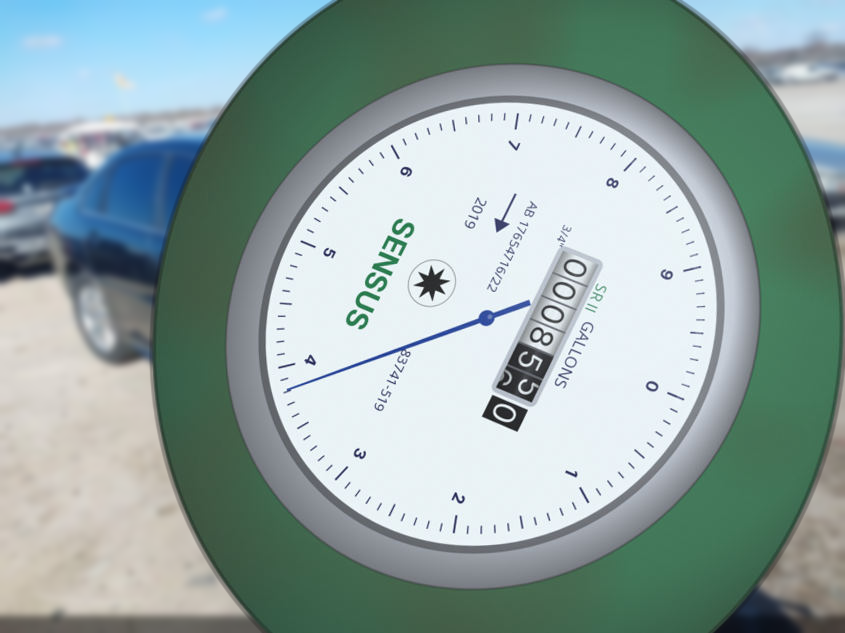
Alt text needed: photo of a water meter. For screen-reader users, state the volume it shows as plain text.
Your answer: 8553.8 gal
